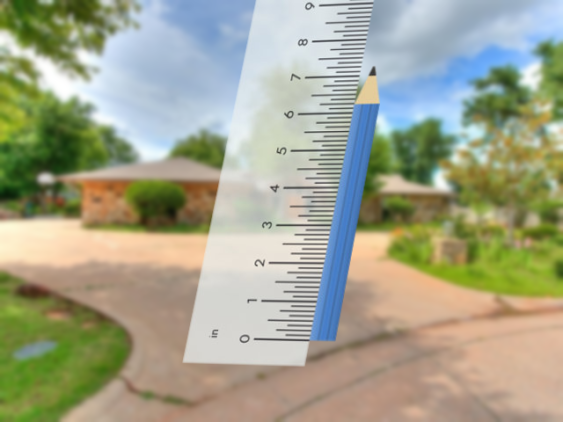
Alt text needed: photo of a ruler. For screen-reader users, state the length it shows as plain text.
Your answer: 7.25 in
